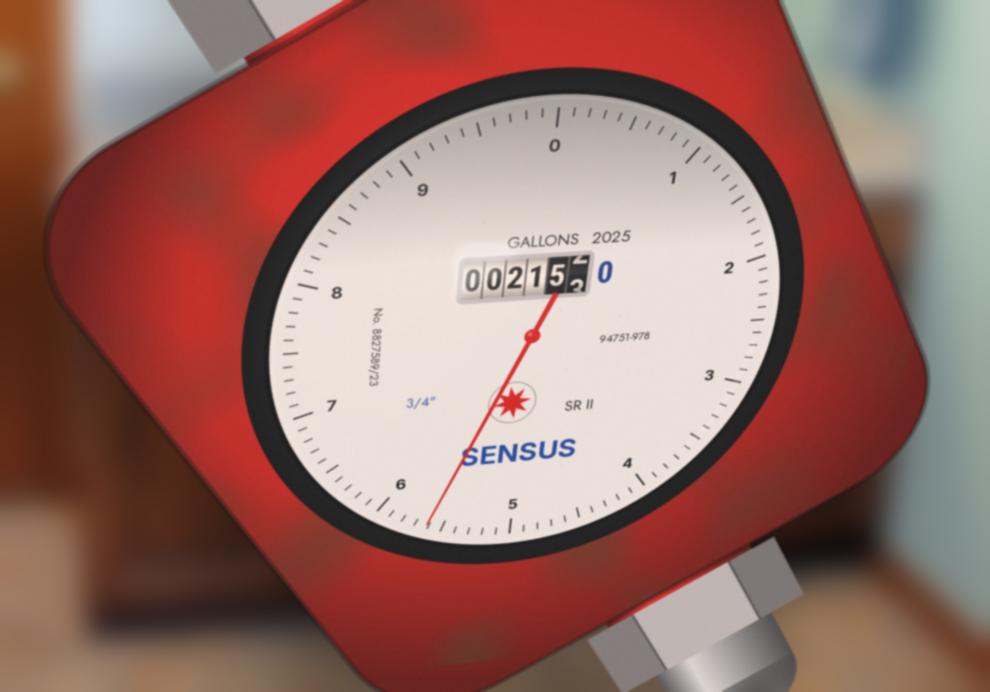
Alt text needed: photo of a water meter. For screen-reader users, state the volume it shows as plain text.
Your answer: 21525.6 gal
